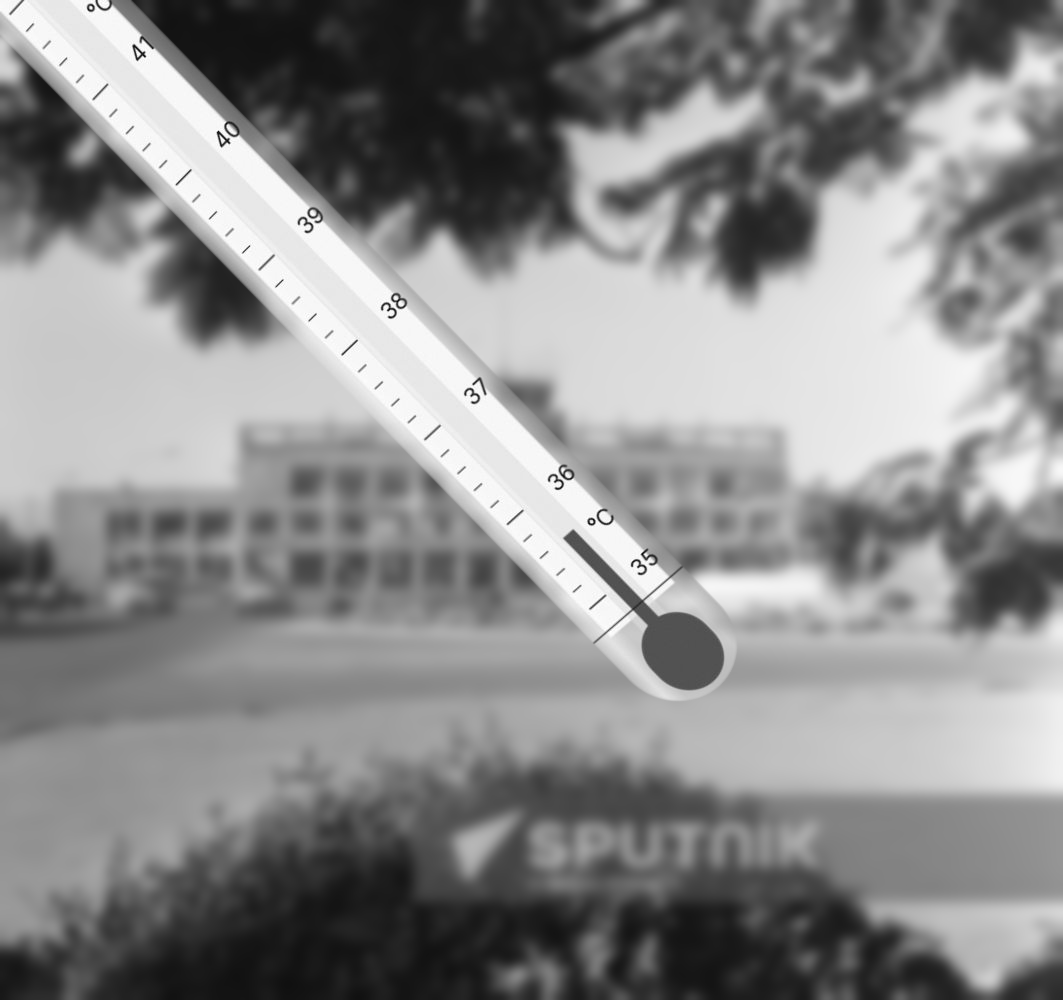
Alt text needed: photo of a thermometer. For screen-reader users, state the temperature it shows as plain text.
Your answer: 35.6 °C
